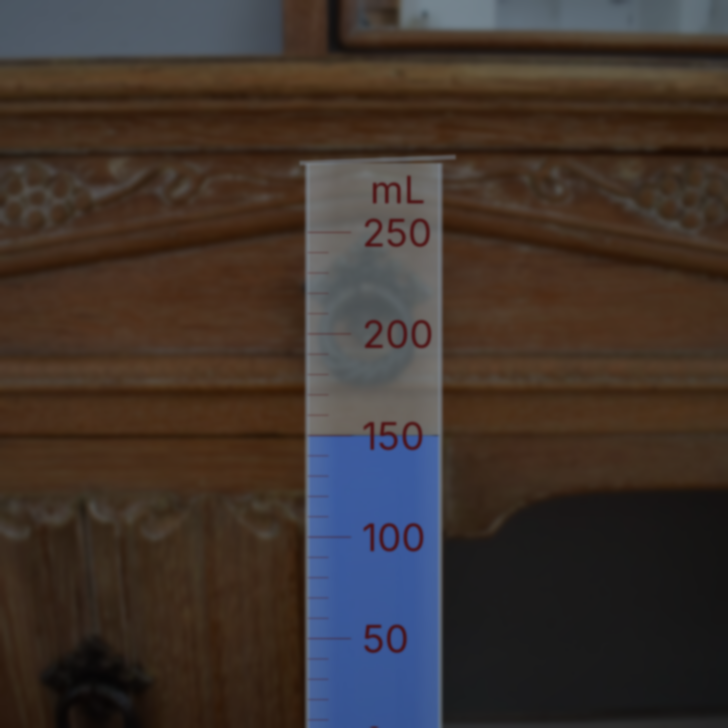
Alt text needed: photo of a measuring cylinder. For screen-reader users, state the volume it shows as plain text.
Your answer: 150 mL
